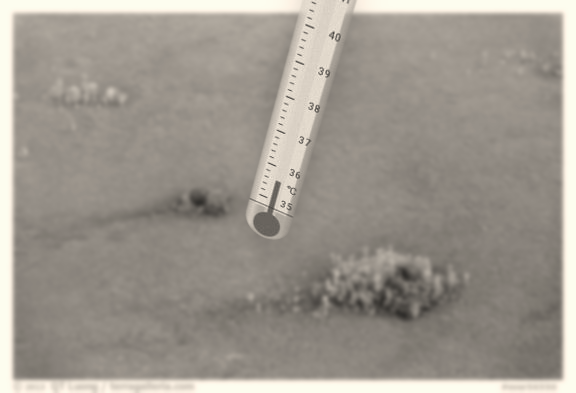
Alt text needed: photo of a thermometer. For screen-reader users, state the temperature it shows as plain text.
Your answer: 35.6 °C
